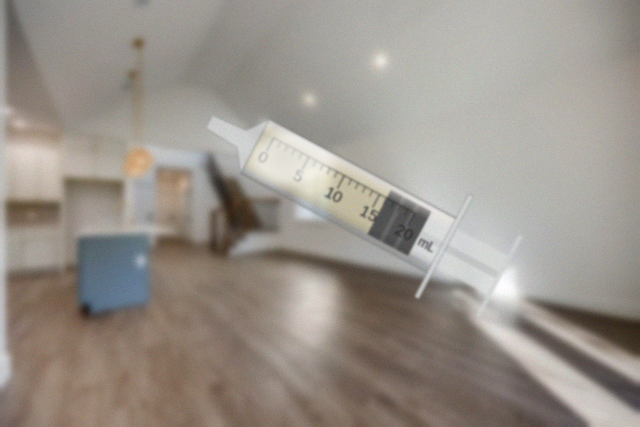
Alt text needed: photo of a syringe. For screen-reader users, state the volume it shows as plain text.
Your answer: 16 mL
